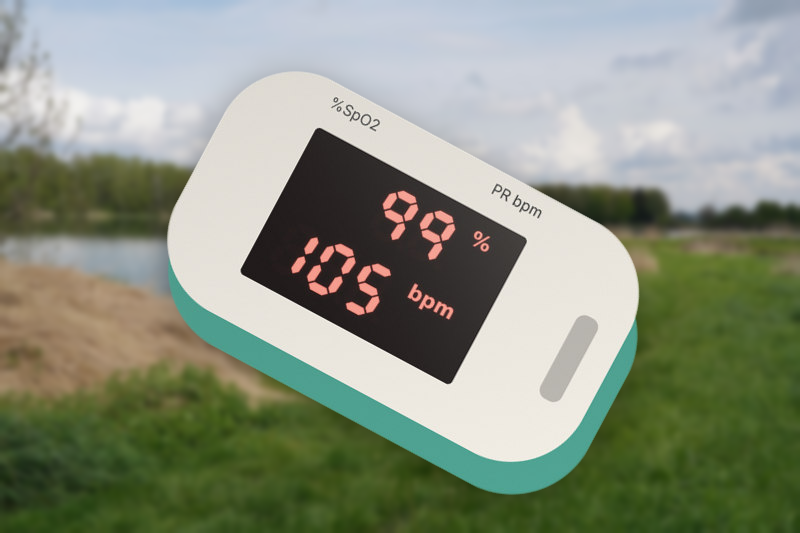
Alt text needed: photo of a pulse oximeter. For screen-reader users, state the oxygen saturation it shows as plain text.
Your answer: 99 %
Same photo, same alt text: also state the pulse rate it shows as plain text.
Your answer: 105 bpm
